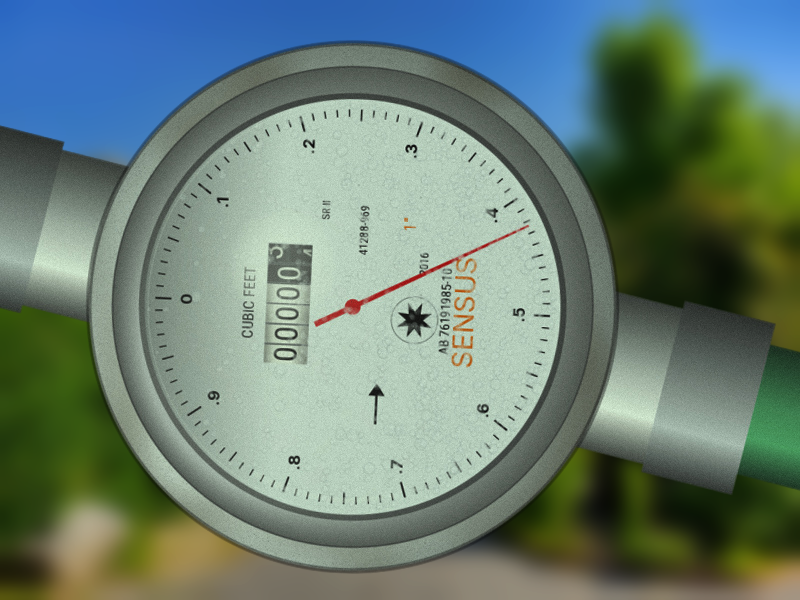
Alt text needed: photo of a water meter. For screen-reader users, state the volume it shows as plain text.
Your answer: 3.42 ft³
